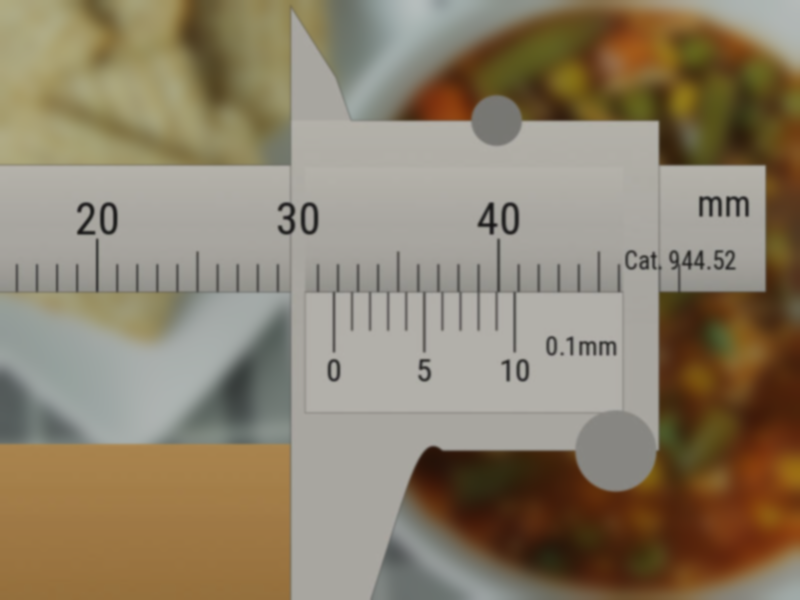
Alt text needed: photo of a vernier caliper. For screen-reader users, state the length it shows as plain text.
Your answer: 31.8 mm
